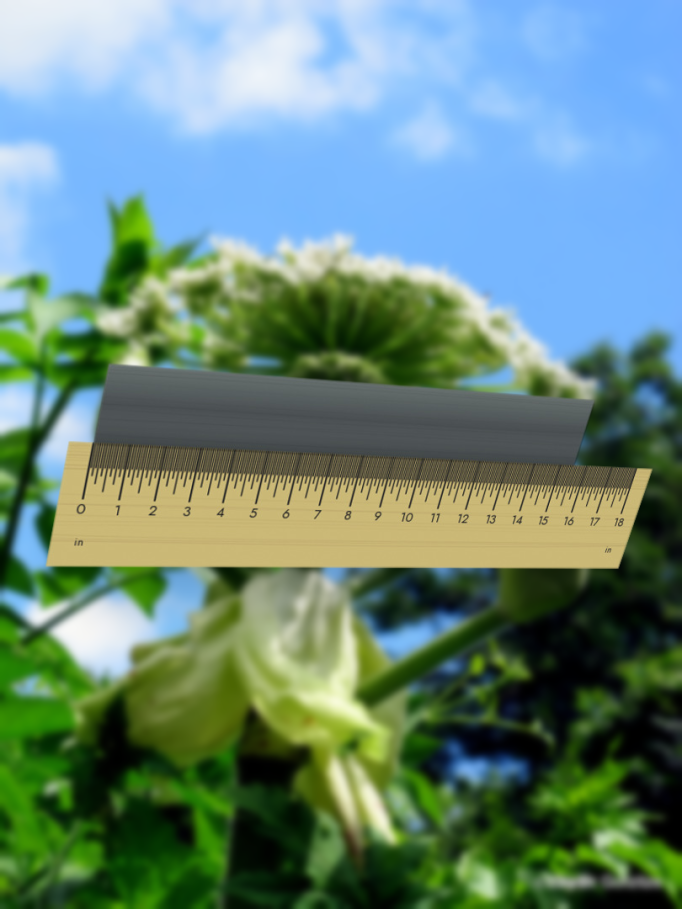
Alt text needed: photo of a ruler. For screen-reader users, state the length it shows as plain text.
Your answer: 15.5 in
